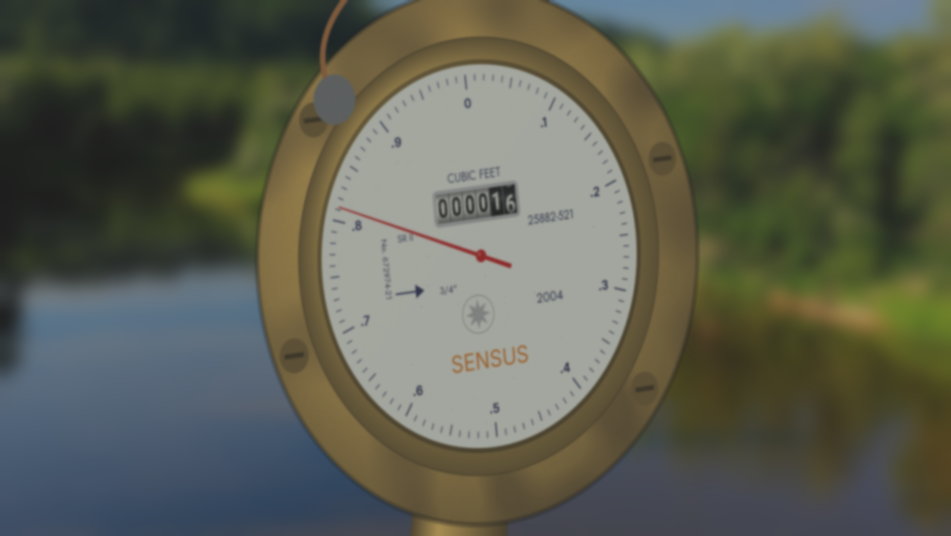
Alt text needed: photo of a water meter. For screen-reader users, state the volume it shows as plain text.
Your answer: 15.81 ft³
